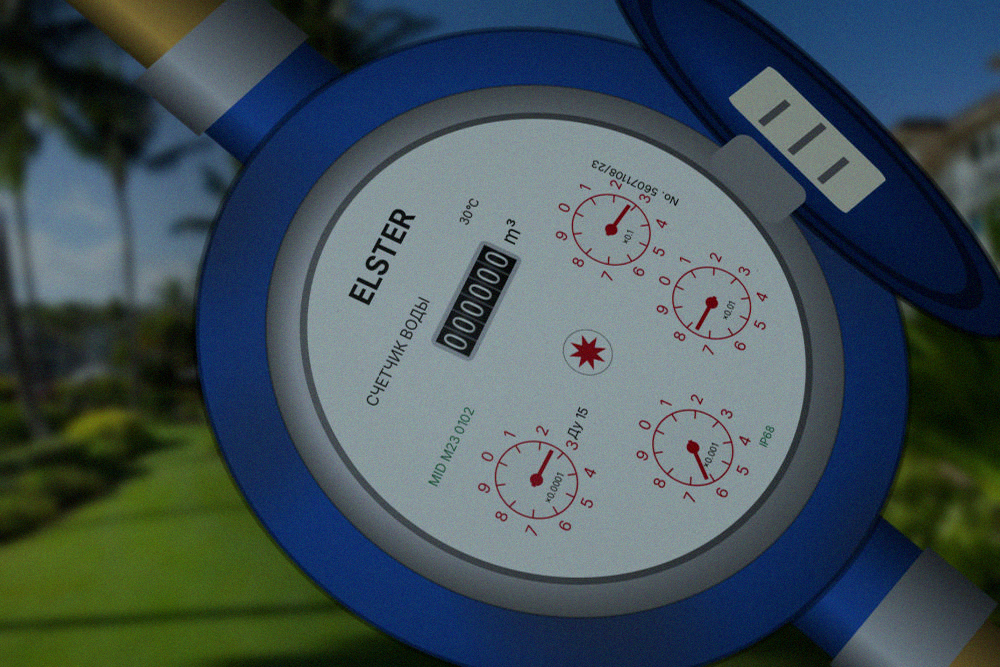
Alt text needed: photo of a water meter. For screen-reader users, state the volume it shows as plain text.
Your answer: 0.2762 m³
